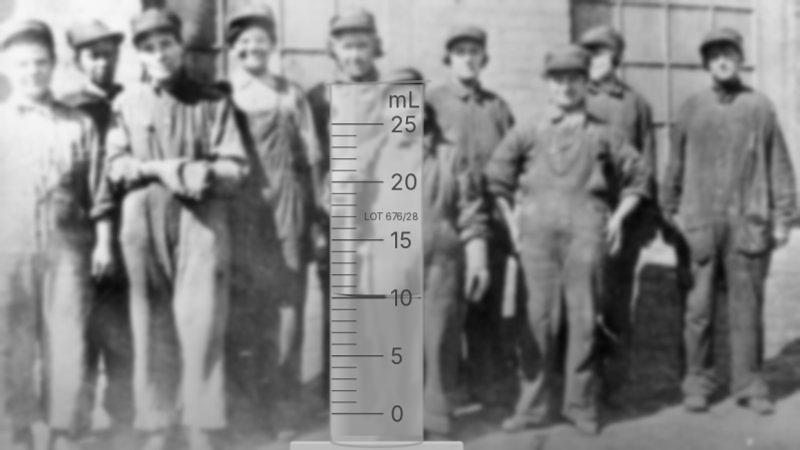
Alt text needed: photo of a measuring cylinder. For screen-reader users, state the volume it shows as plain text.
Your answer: 10 mL
